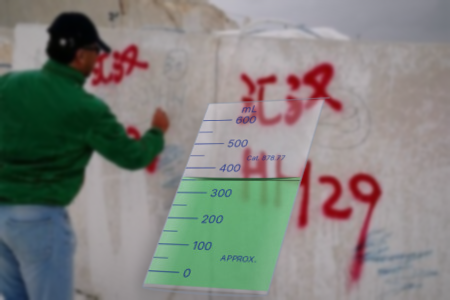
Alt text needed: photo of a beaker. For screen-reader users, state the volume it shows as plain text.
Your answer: 350 mL
